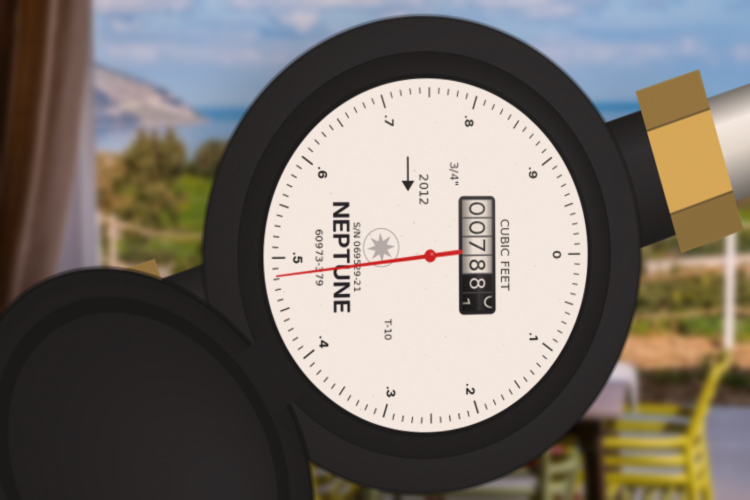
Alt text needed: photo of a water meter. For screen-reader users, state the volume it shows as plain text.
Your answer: 7880.48 ft³
